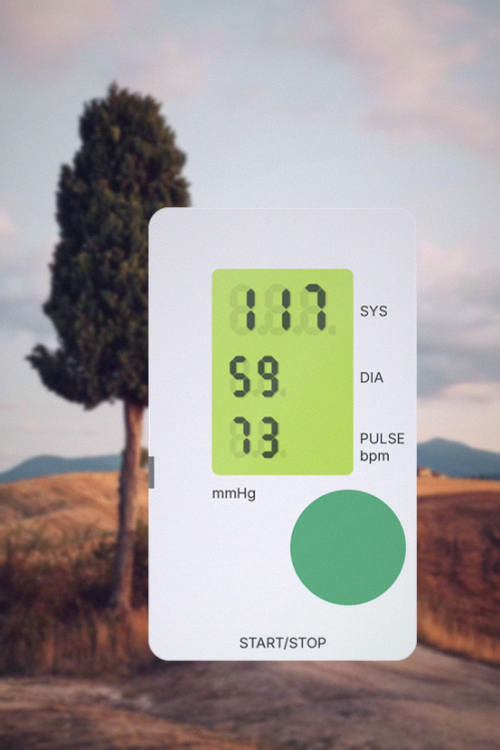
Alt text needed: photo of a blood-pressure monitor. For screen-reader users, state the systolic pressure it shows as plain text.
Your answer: 117 mmHg
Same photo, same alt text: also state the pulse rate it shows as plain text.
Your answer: 73 bpm
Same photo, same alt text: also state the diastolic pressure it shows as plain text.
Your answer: 59 mmHg
